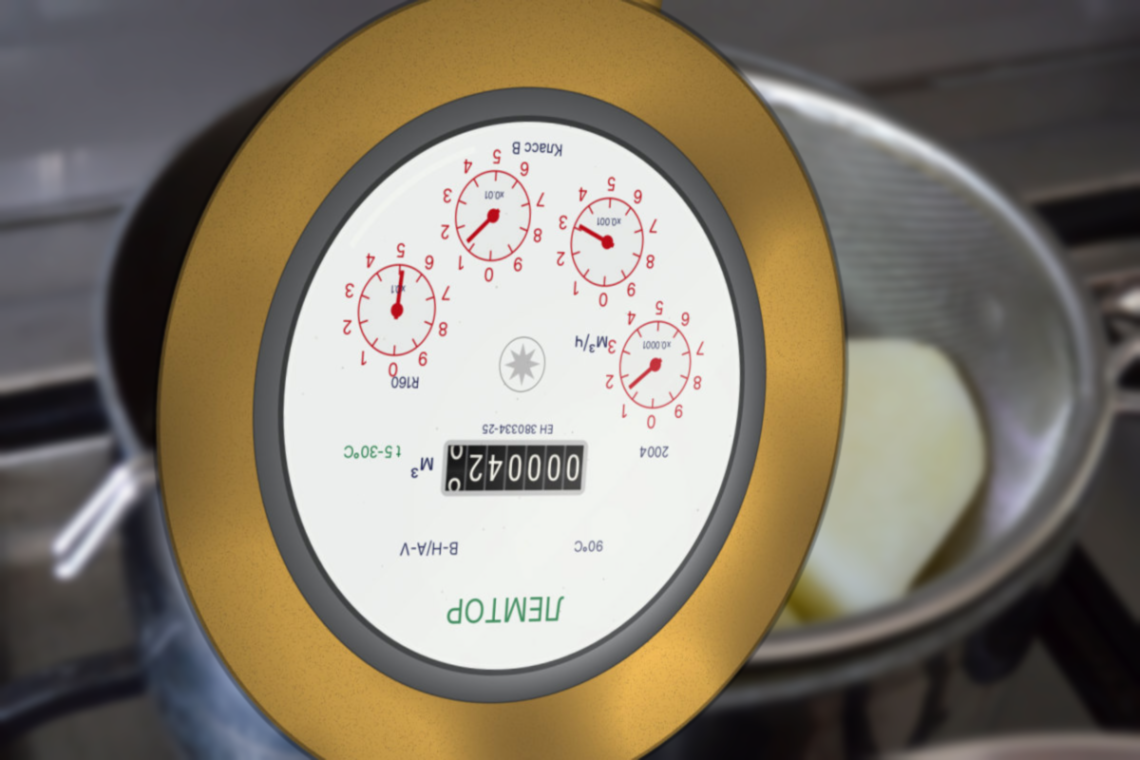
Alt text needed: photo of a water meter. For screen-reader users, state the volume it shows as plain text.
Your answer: 428.5131 m³
